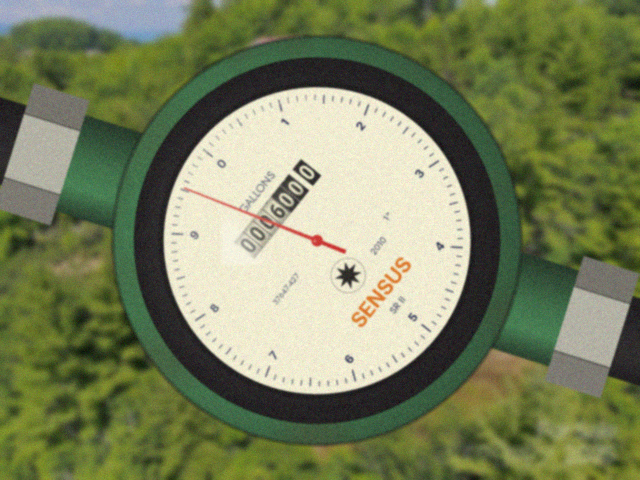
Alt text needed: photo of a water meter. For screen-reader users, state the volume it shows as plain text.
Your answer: 5999.5 gal
